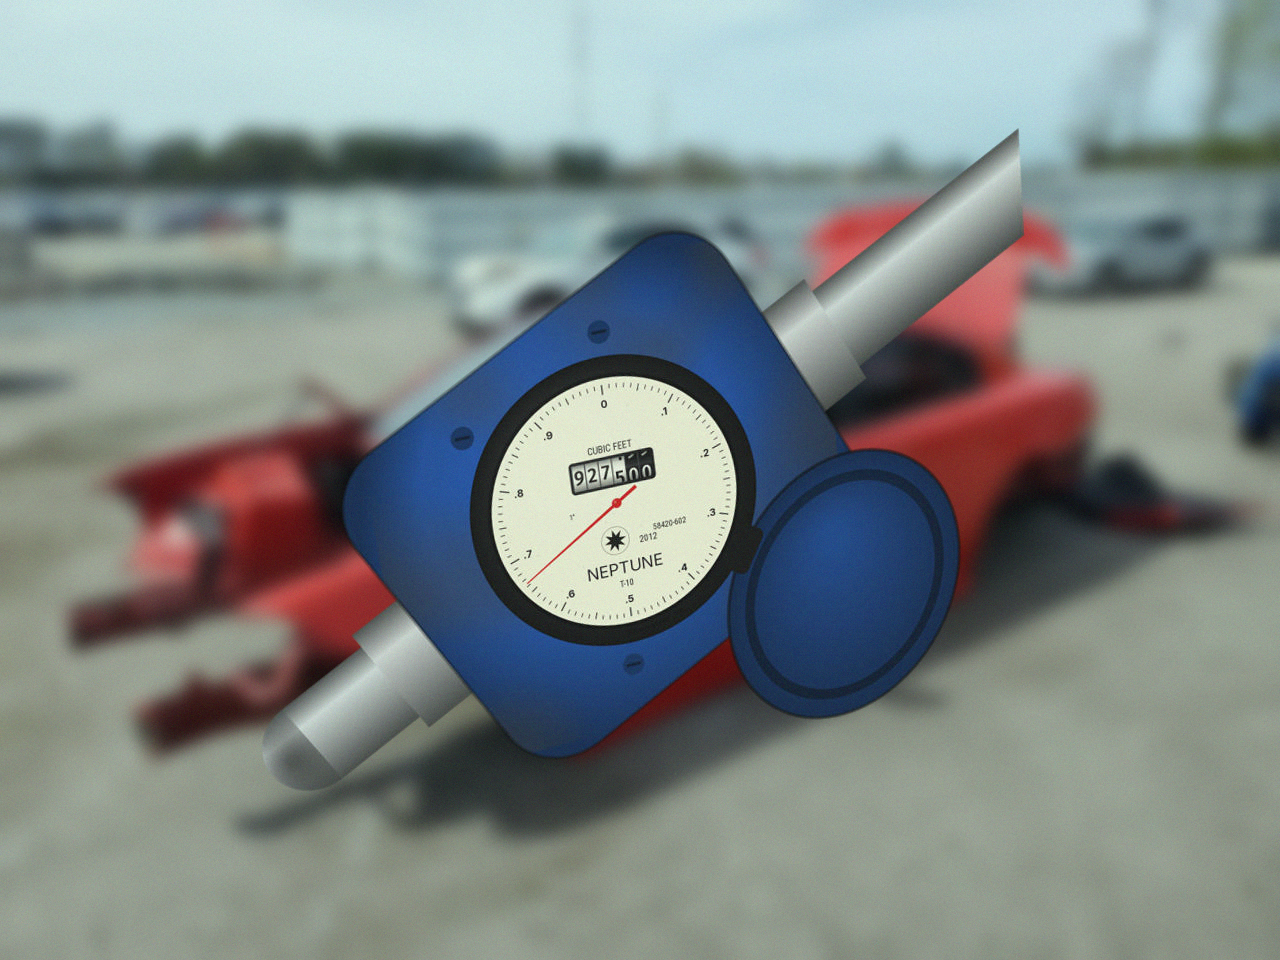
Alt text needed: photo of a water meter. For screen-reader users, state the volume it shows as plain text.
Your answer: 927499.66 ft³
